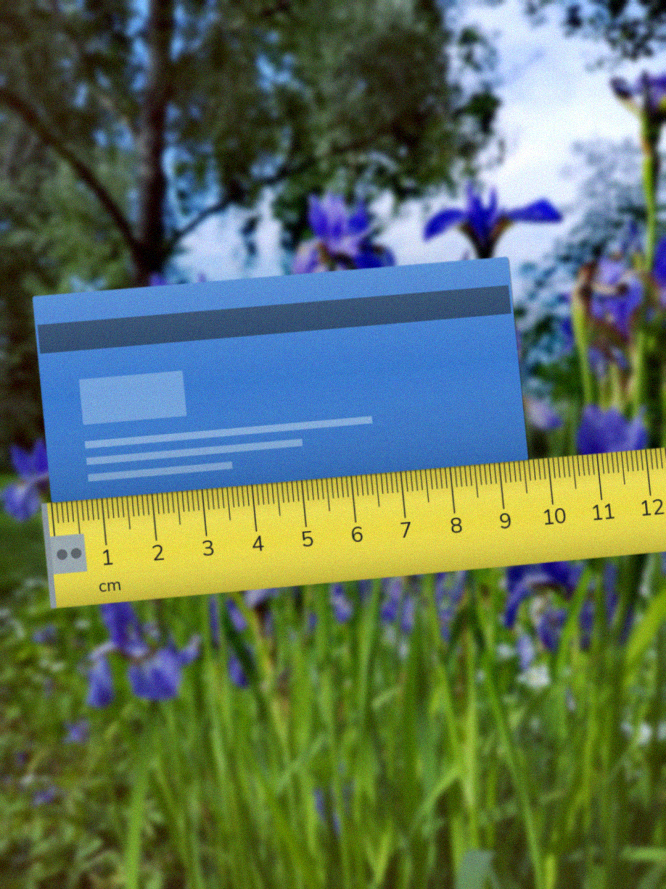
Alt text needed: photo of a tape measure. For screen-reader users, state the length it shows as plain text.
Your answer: 9.6 cm
